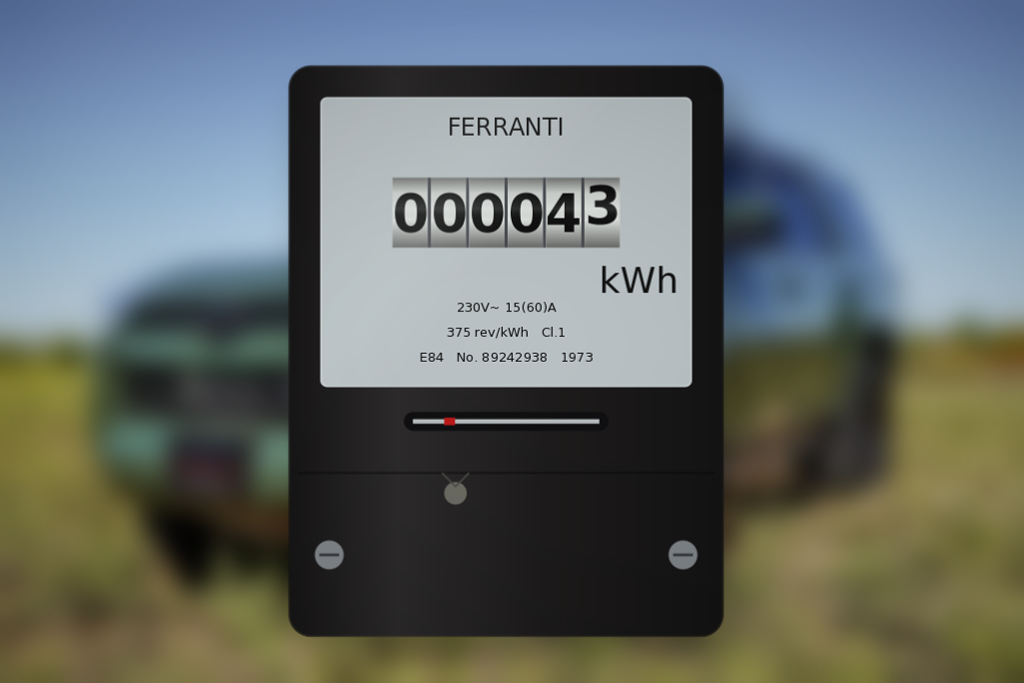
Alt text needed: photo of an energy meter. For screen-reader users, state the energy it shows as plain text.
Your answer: 43 kWh
